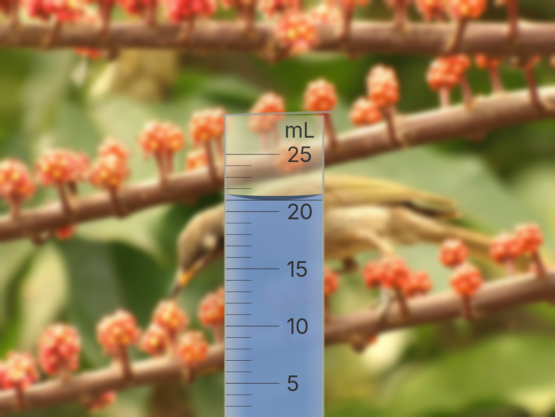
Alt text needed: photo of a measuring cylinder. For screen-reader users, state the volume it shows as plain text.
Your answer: 21 mL
